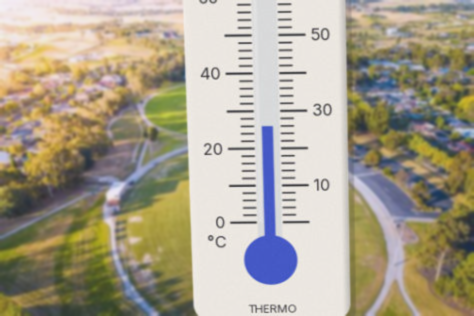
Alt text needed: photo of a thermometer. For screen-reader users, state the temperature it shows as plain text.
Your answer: 26 °C
